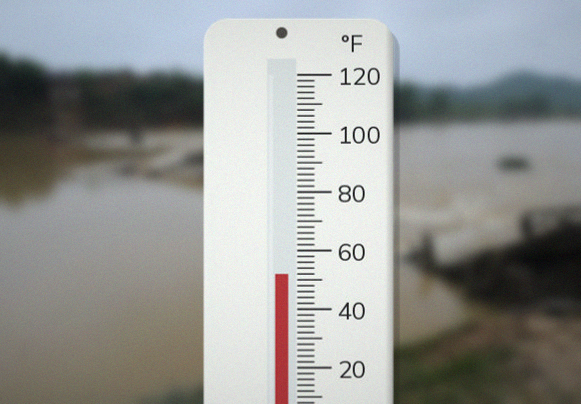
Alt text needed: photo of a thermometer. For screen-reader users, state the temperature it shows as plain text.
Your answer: 52 °F
